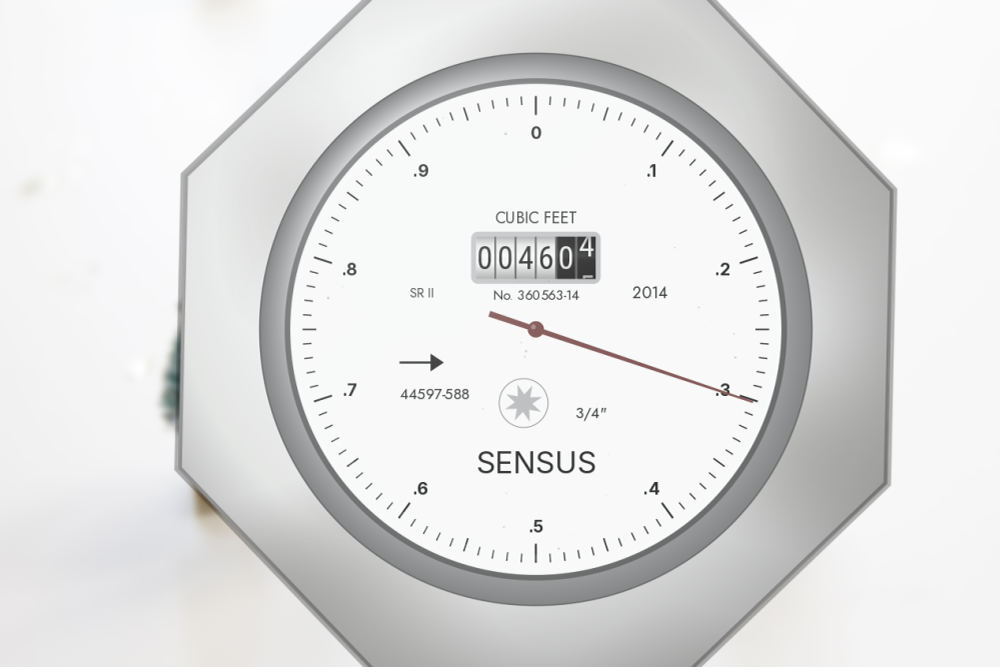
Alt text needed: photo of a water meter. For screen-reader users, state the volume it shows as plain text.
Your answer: 4604.30 ft³
